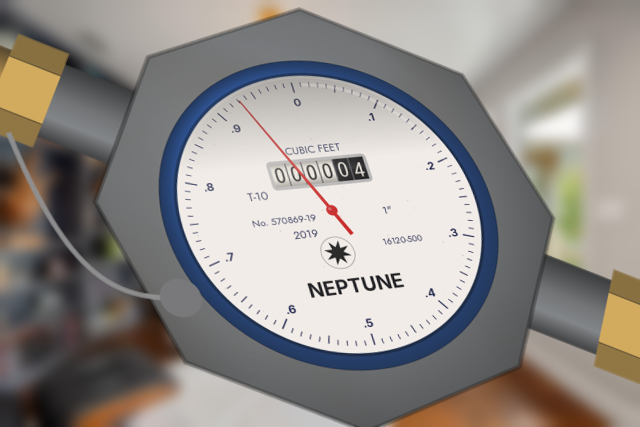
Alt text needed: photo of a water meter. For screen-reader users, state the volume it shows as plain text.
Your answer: 3.93 ft³
